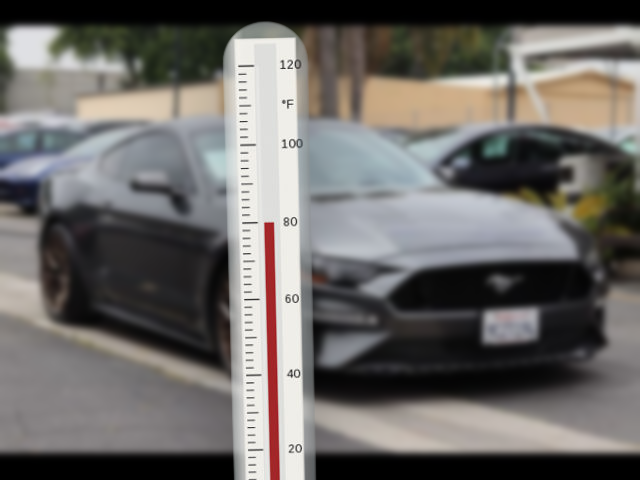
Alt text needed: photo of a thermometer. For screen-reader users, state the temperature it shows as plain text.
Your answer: 80 °F
